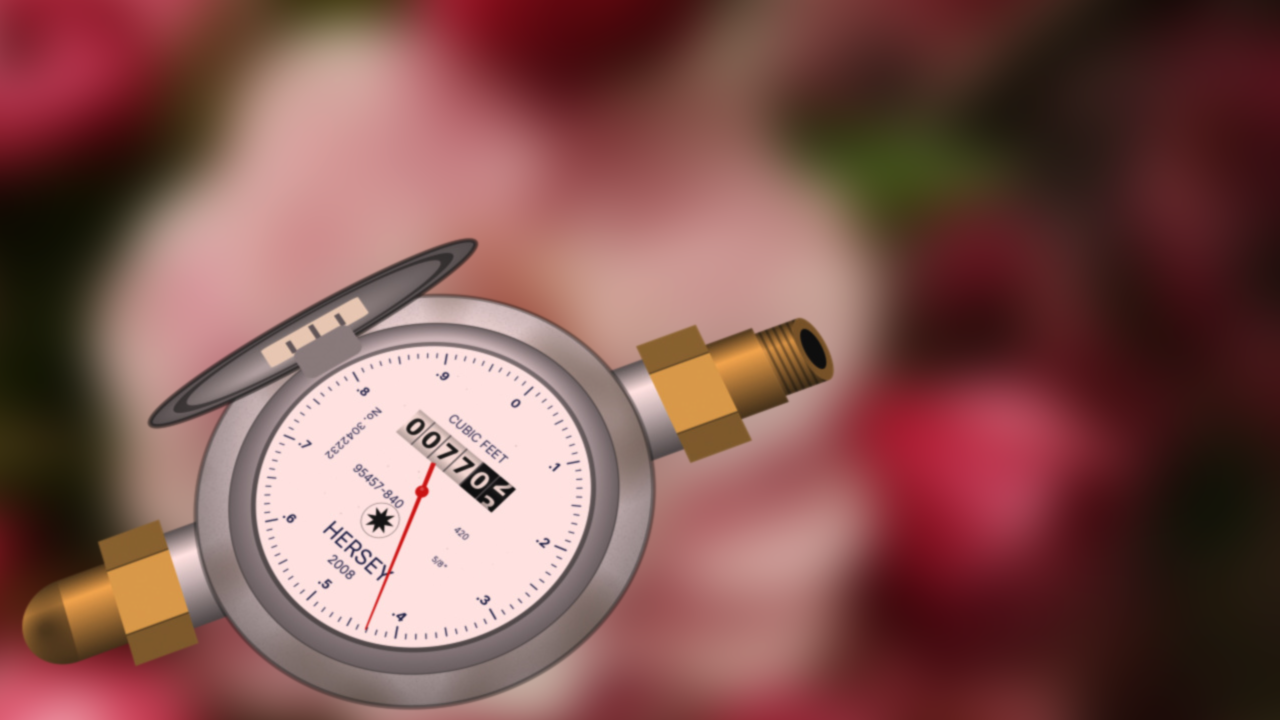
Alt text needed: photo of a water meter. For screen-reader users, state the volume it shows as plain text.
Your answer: 7702.43 ft³
